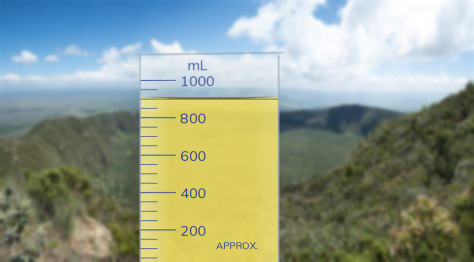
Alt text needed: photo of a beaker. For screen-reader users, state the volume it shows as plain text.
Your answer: 900 mL
